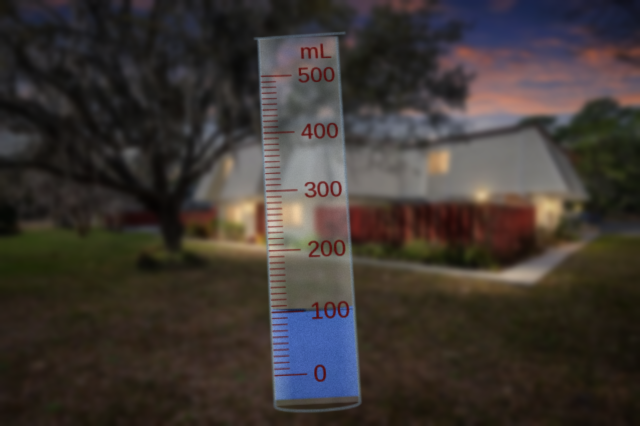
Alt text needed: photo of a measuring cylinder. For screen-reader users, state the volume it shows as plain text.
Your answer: 100 mL
